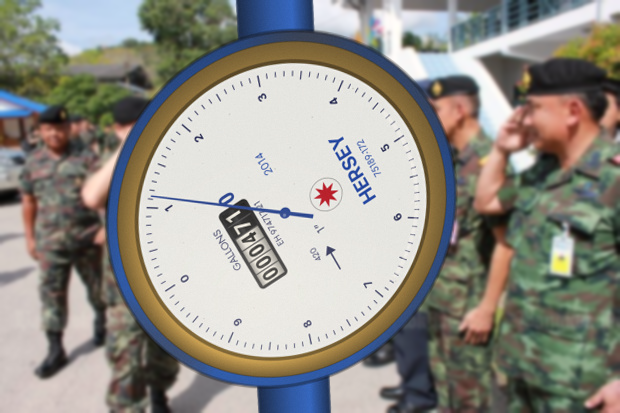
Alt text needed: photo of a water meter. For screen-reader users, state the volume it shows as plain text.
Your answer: 4711.1 gal
